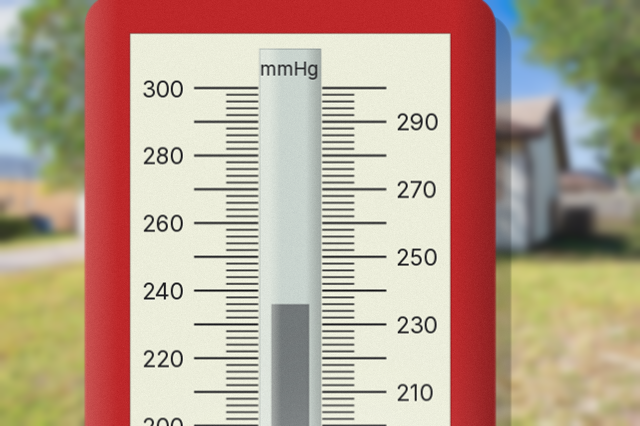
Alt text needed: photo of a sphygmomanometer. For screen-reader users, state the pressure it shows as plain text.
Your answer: 236 mmHg
